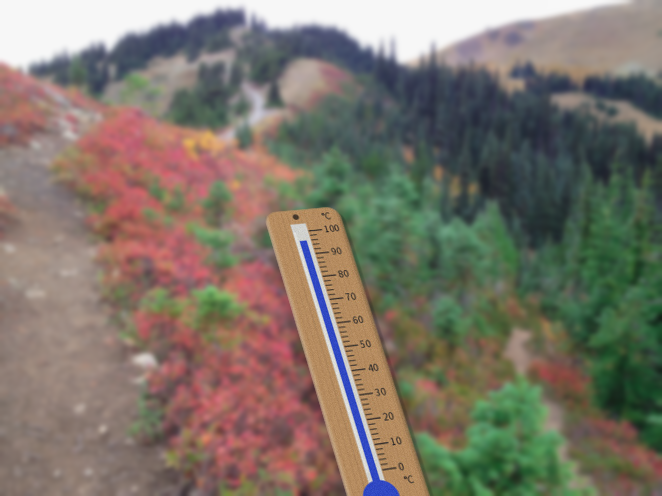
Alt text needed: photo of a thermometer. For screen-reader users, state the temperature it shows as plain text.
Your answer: 96 °C
